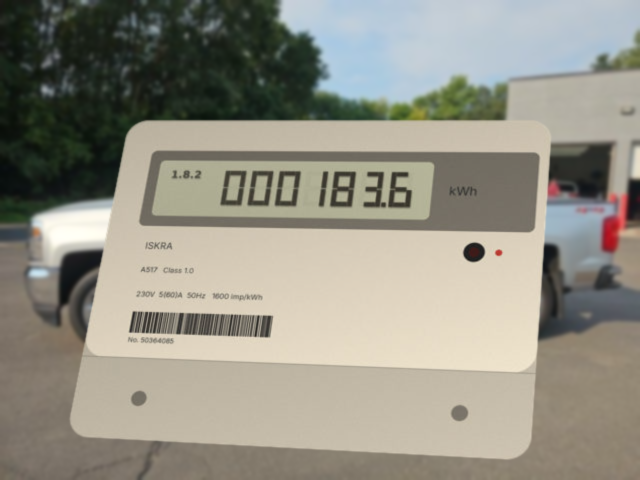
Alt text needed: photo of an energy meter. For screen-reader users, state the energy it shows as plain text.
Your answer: 183.6 kWh
